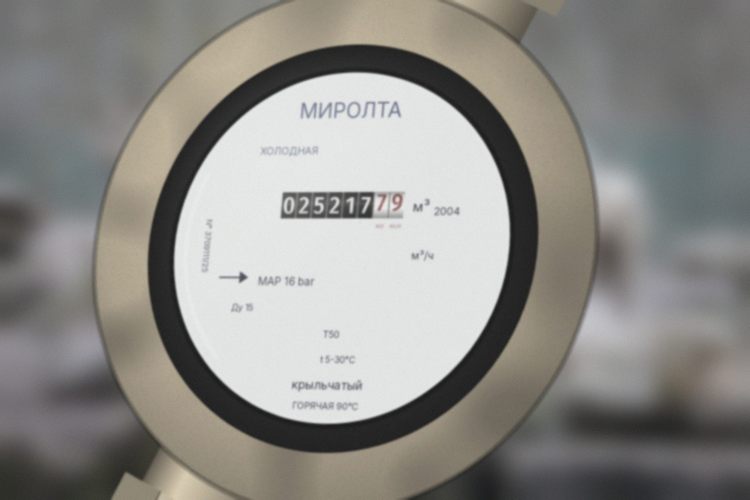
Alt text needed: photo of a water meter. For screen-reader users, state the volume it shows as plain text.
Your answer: 25217.79 m³
